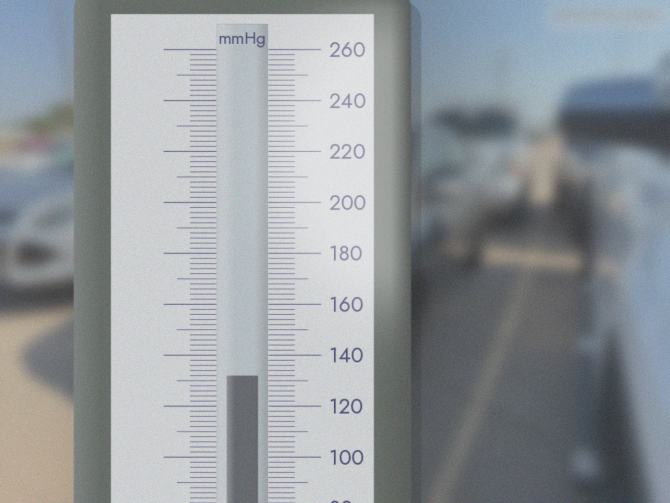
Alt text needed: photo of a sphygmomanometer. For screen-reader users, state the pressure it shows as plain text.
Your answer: 132 mmHg
